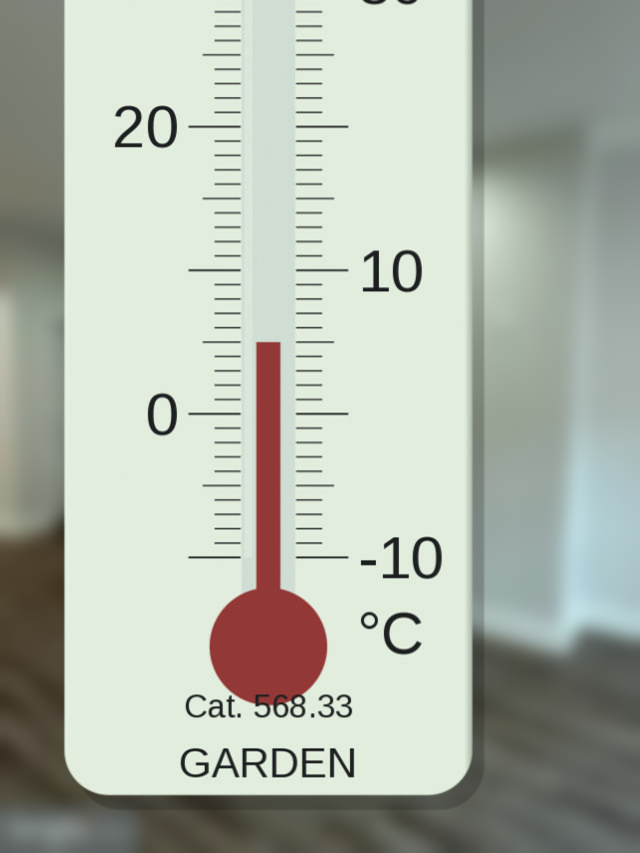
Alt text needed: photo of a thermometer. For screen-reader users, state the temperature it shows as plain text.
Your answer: 5 °C
